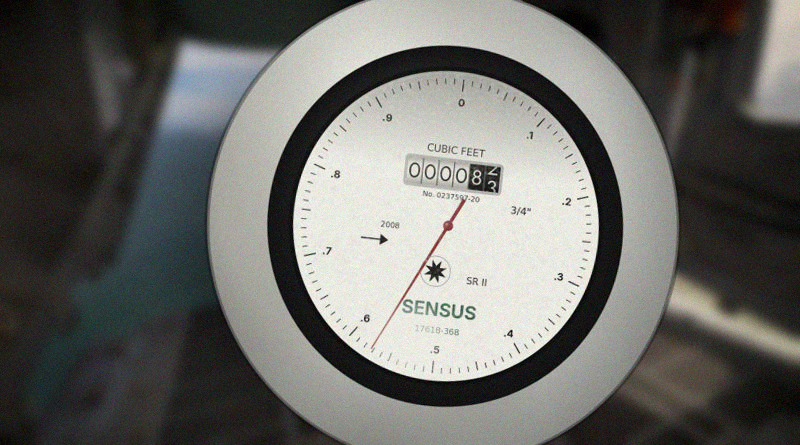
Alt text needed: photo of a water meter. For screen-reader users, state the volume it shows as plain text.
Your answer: 82.57 ft³
